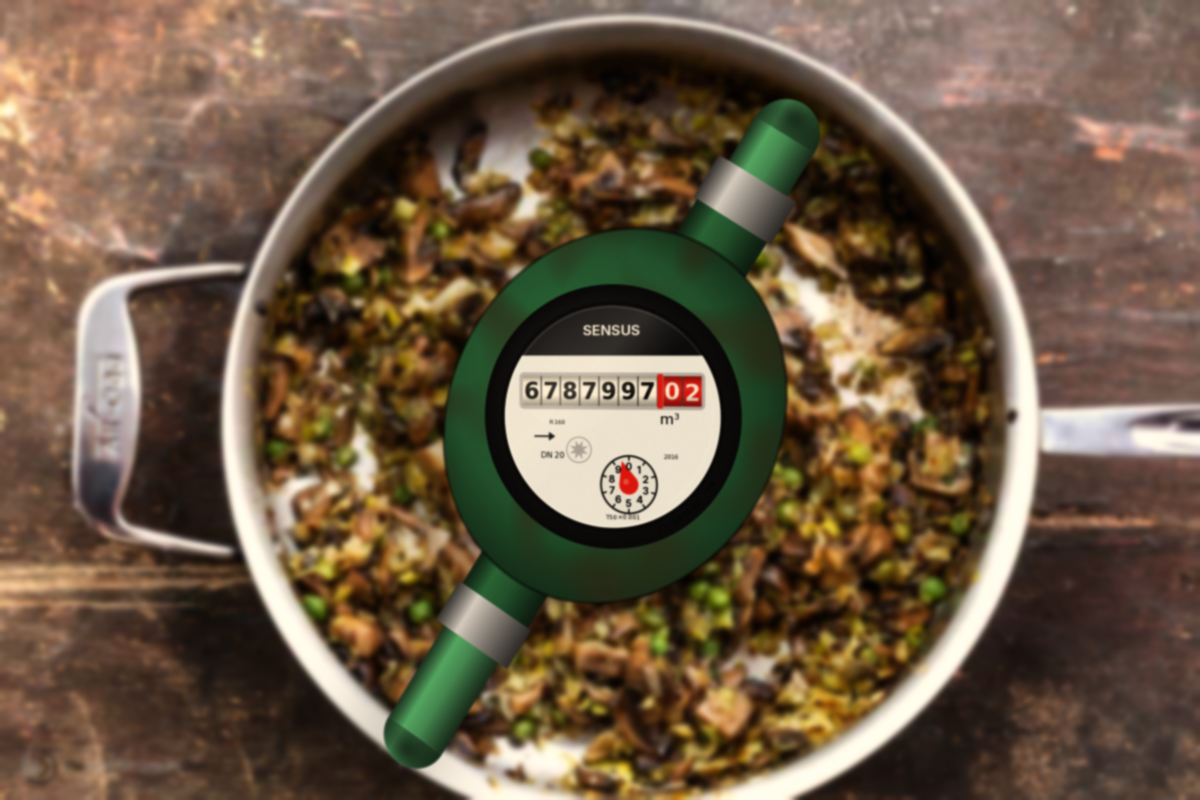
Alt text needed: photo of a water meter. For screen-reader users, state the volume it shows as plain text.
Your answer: 6787997.019 m³
